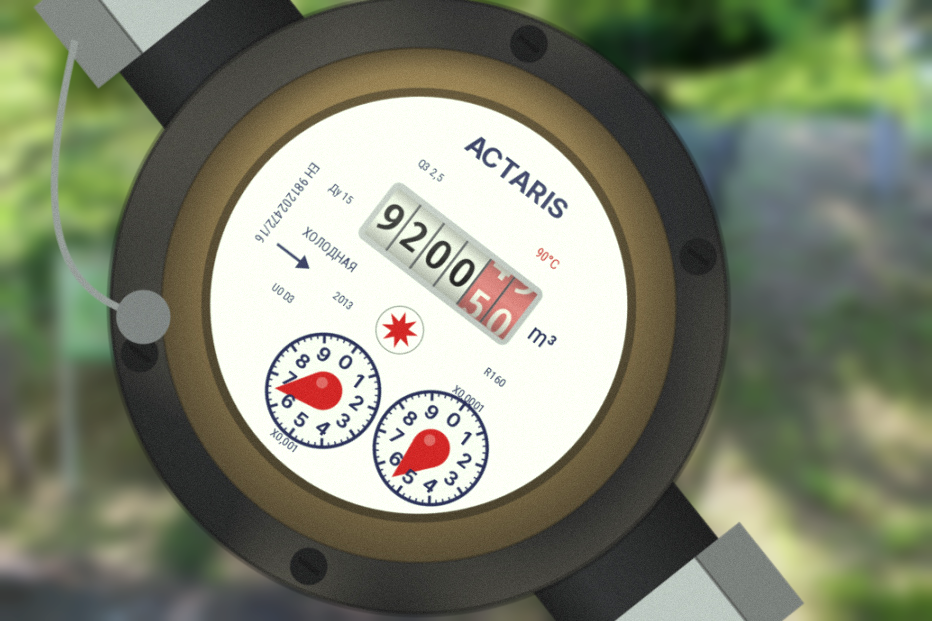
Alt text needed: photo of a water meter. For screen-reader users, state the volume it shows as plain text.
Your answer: 9200.4965 m³
